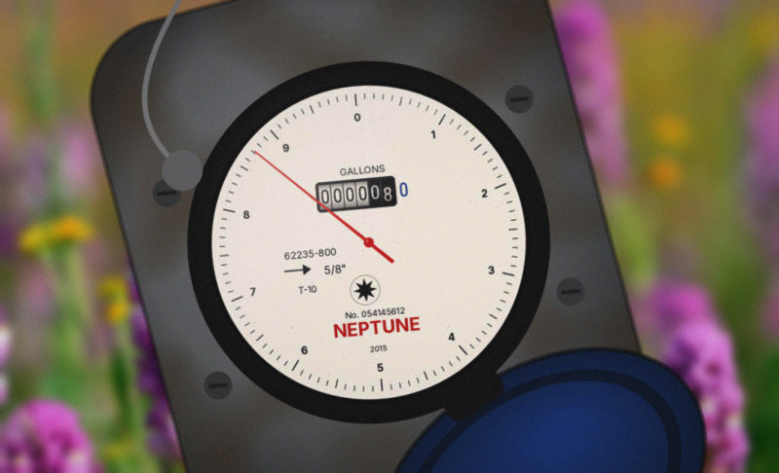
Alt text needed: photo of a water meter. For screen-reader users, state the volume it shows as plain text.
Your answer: 78.7 gal
